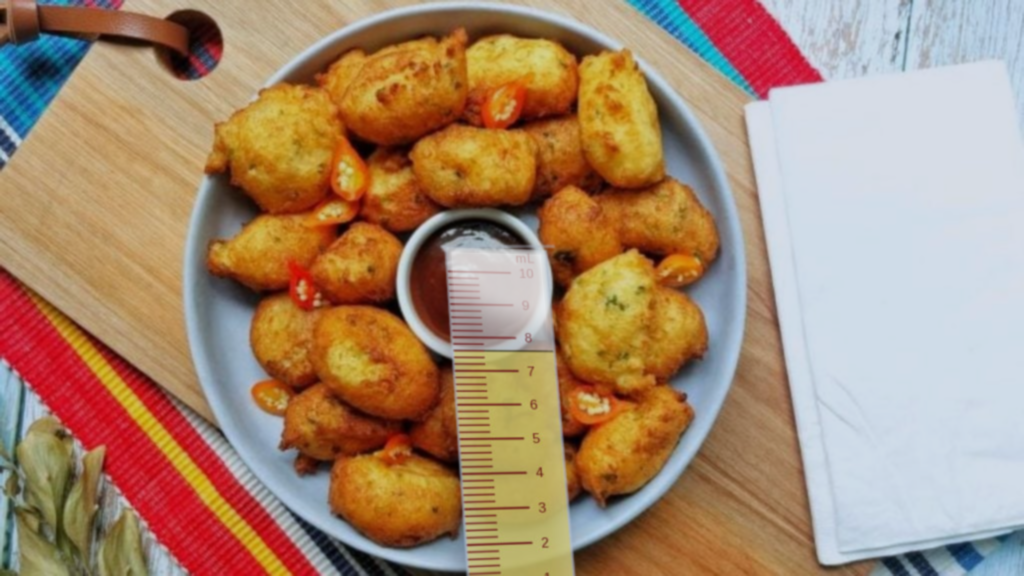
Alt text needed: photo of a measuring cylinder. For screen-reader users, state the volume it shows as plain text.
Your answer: 7.6 mL
